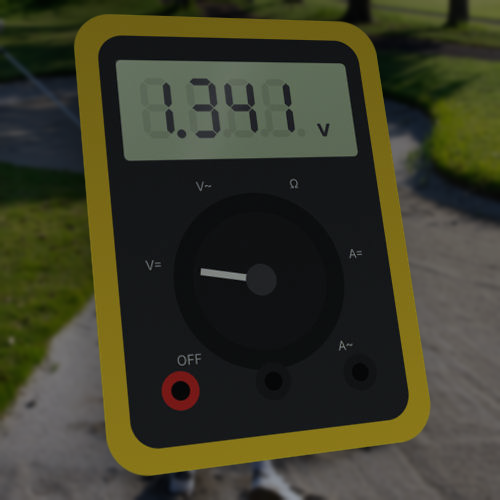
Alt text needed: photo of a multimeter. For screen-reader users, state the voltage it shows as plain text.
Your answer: 1.341 V
